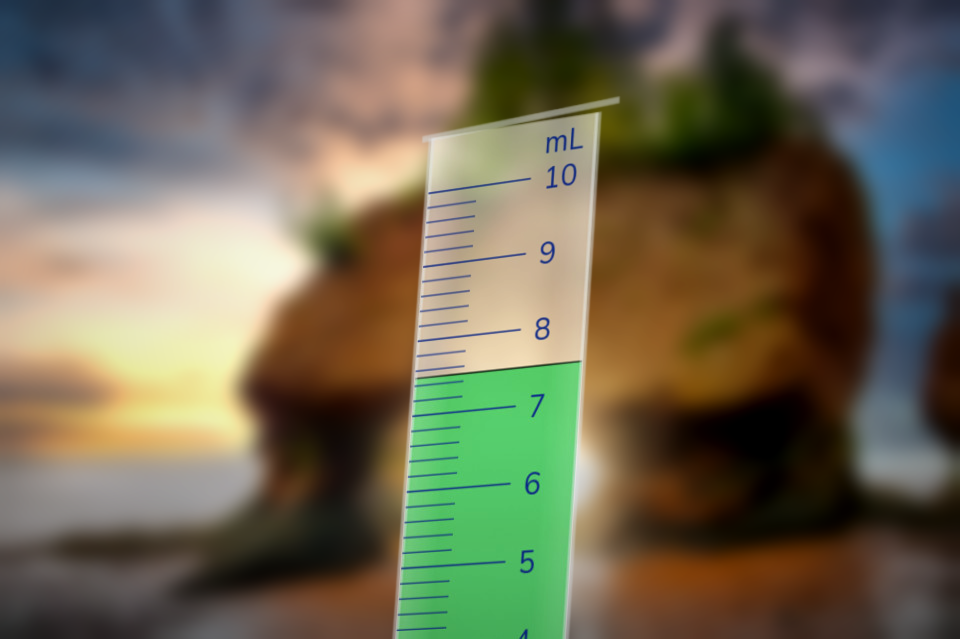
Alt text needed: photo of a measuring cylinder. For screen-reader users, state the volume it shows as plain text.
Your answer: 7.5 mL
